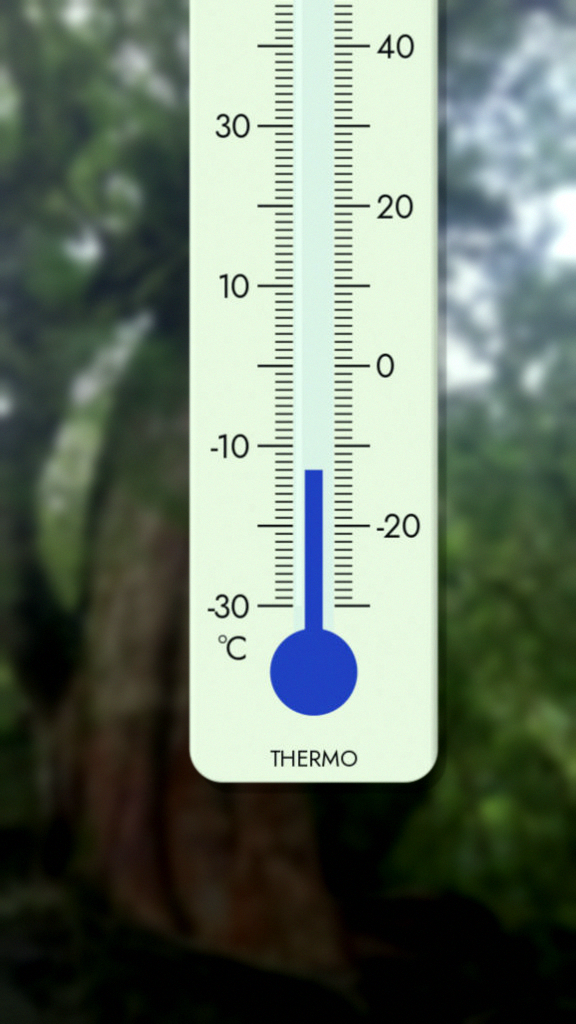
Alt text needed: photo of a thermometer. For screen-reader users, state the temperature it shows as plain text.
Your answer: -13 °C
